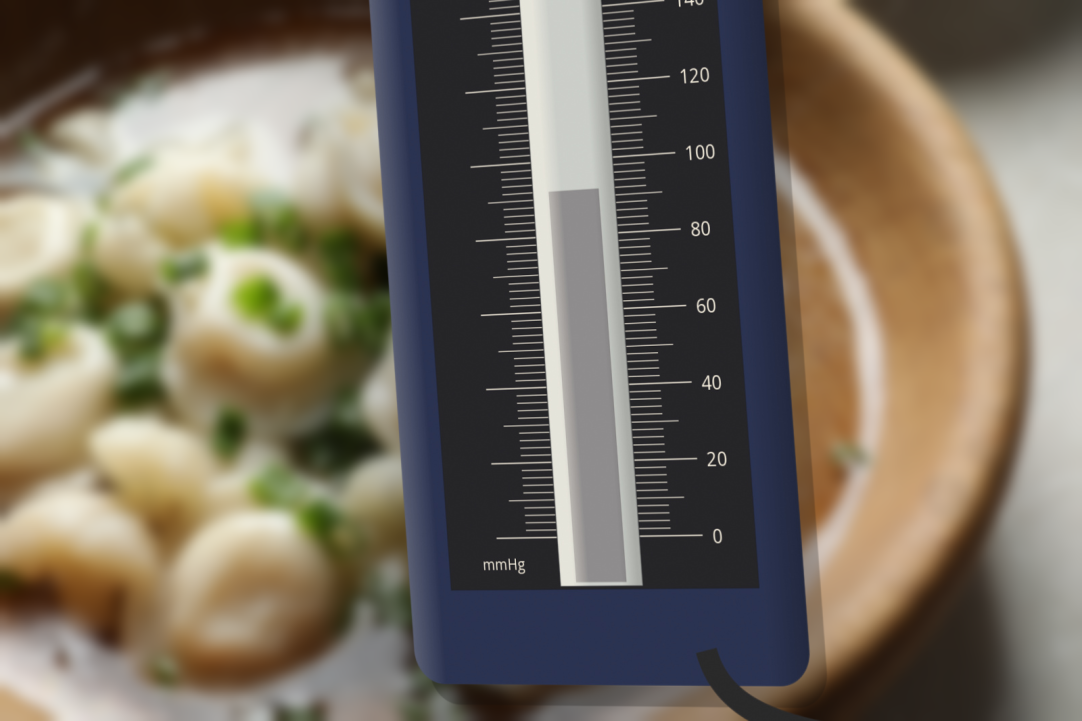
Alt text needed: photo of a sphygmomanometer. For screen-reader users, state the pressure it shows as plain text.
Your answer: 92 mmHg
